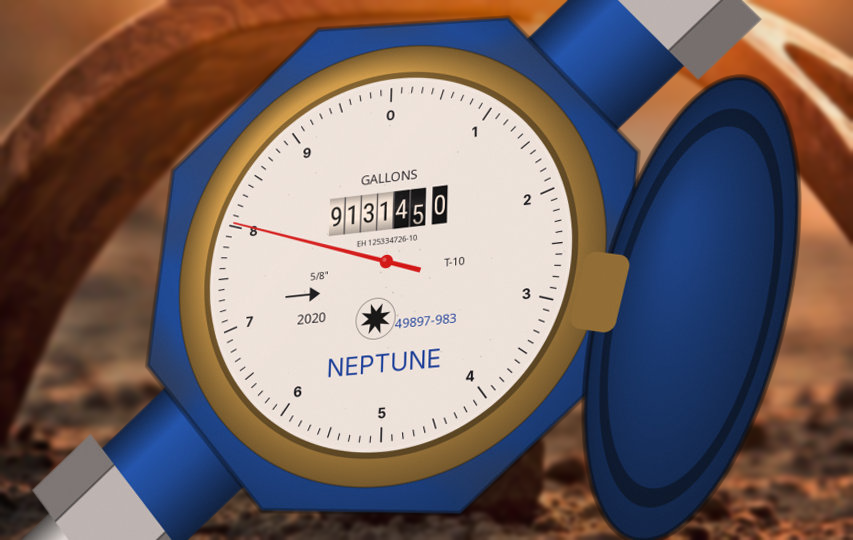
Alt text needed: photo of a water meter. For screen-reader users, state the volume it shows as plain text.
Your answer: 9131448.0 gal
